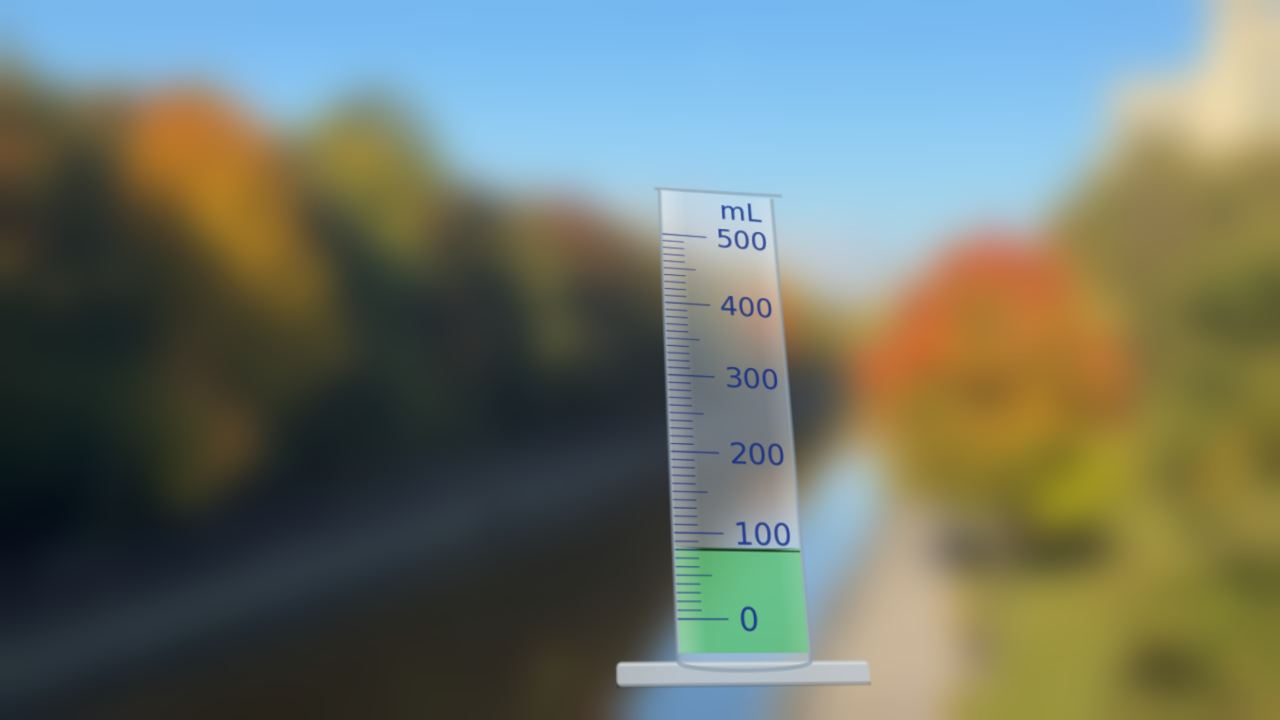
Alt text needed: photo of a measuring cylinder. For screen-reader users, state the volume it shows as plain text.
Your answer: 80 mL
